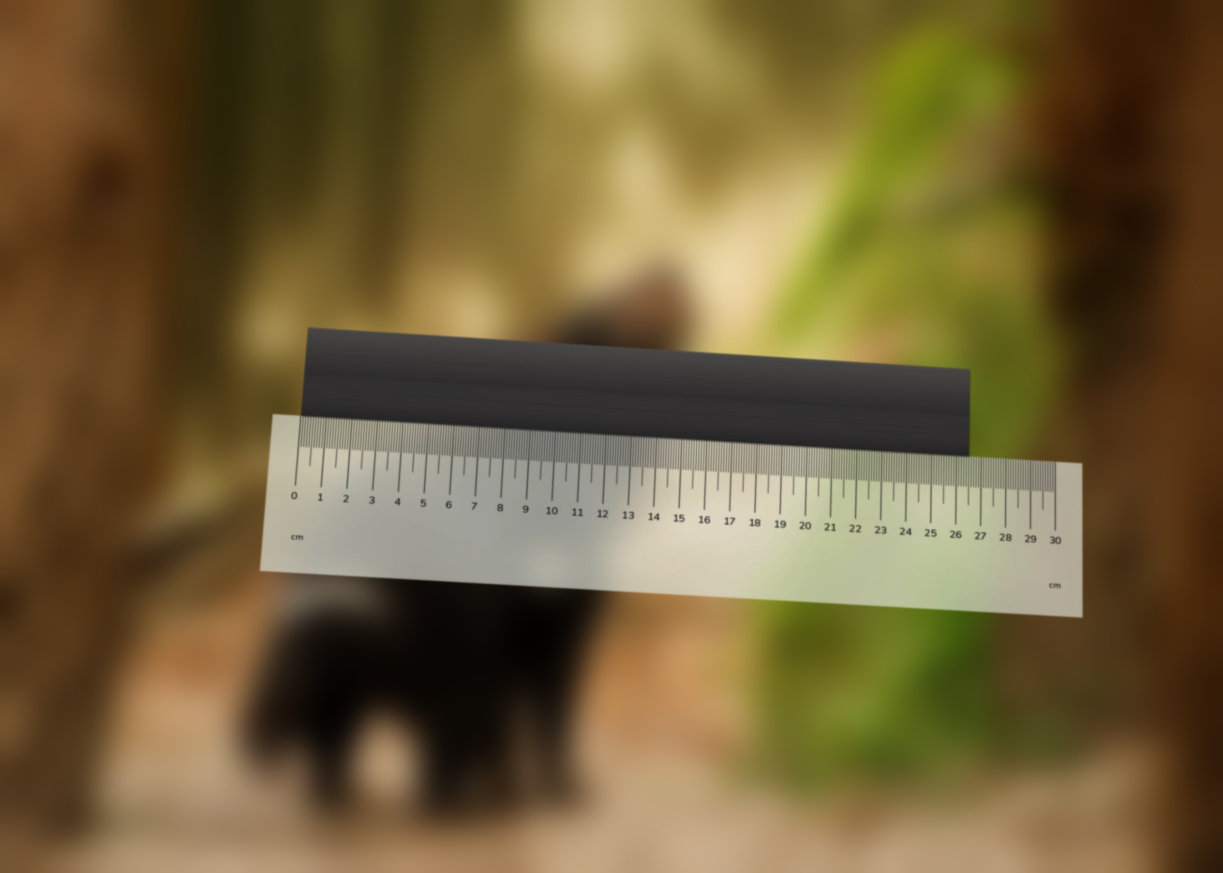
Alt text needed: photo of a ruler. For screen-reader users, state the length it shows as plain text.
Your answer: 26.5 cm
